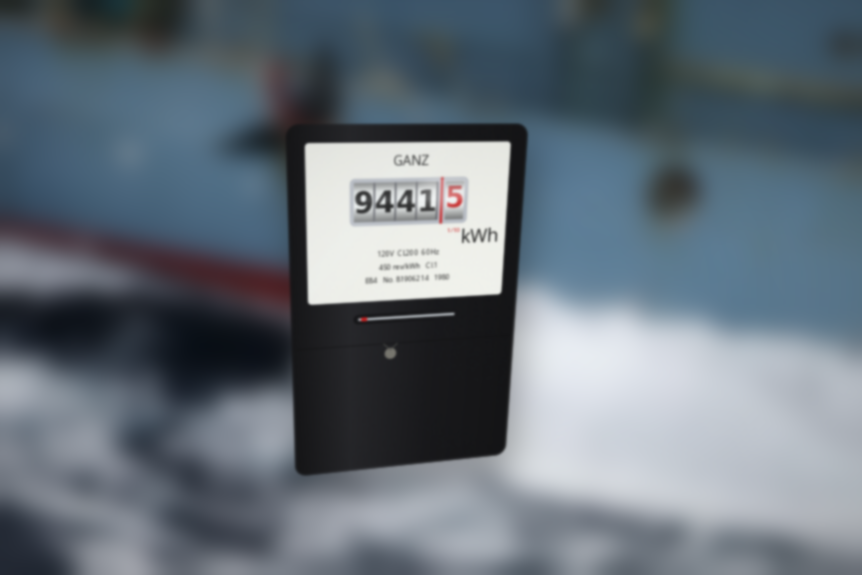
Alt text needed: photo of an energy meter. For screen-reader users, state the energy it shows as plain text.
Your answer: 9441.5 kWh
